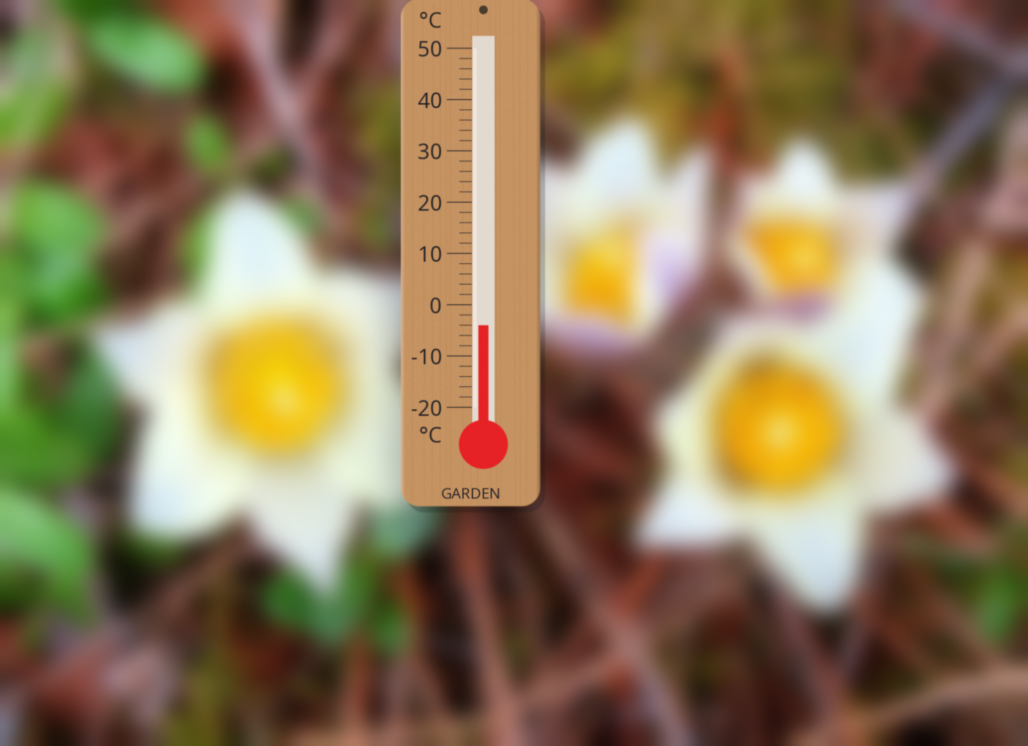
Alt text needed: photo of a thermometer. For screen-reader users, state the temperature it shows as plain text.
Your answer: -4 °C
